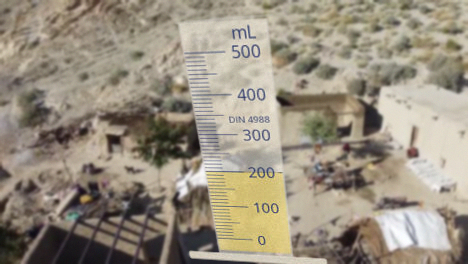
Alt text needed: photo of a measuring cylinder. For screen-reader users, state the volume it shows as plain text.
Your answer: 200 mL
